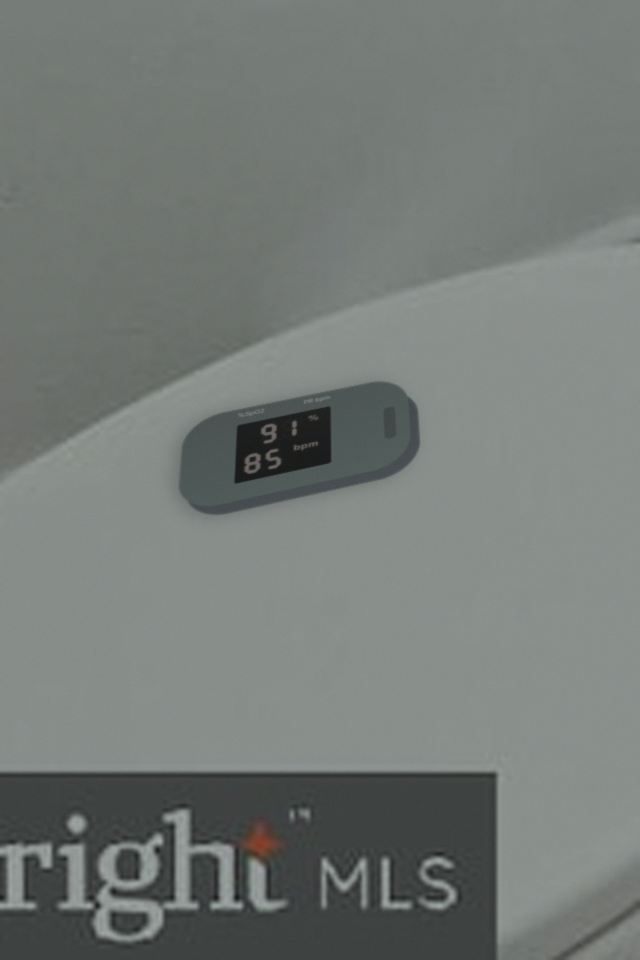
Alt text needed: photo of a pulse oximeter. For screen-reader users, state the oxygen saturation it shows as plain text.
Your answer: 91 %
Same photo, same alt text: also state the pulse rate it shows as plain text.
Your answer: 85 bpm
